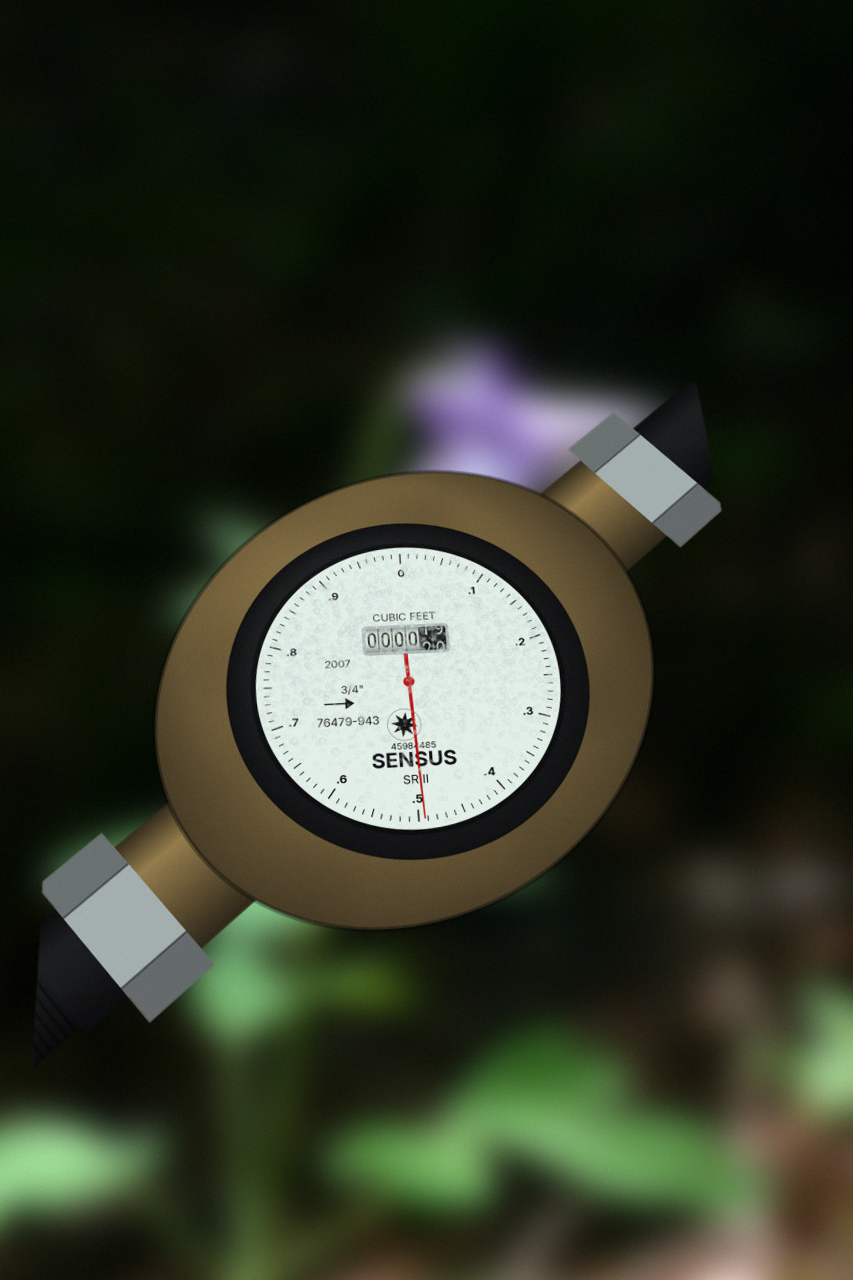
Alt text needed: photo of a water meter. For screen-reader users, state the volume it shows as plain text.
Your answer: 19.49 ft³
